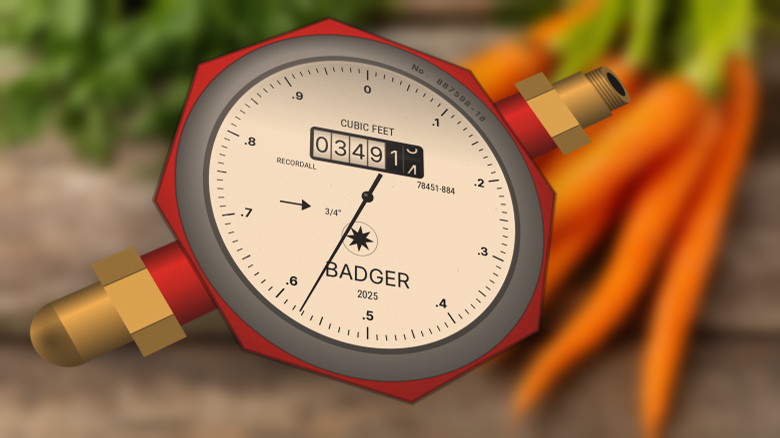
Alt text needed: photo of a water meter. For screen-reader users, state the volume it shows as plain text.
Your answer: 34913.57 ft³
